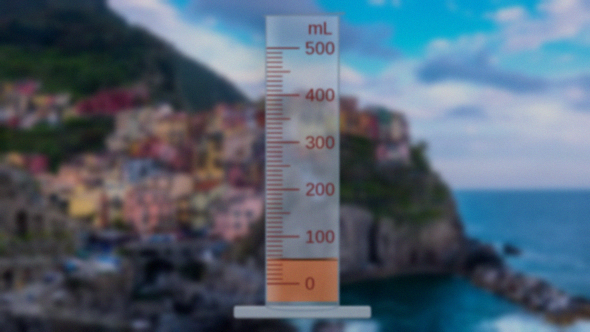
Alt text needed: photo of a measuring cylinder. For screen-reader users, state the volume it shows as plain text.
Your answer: 50 mL
